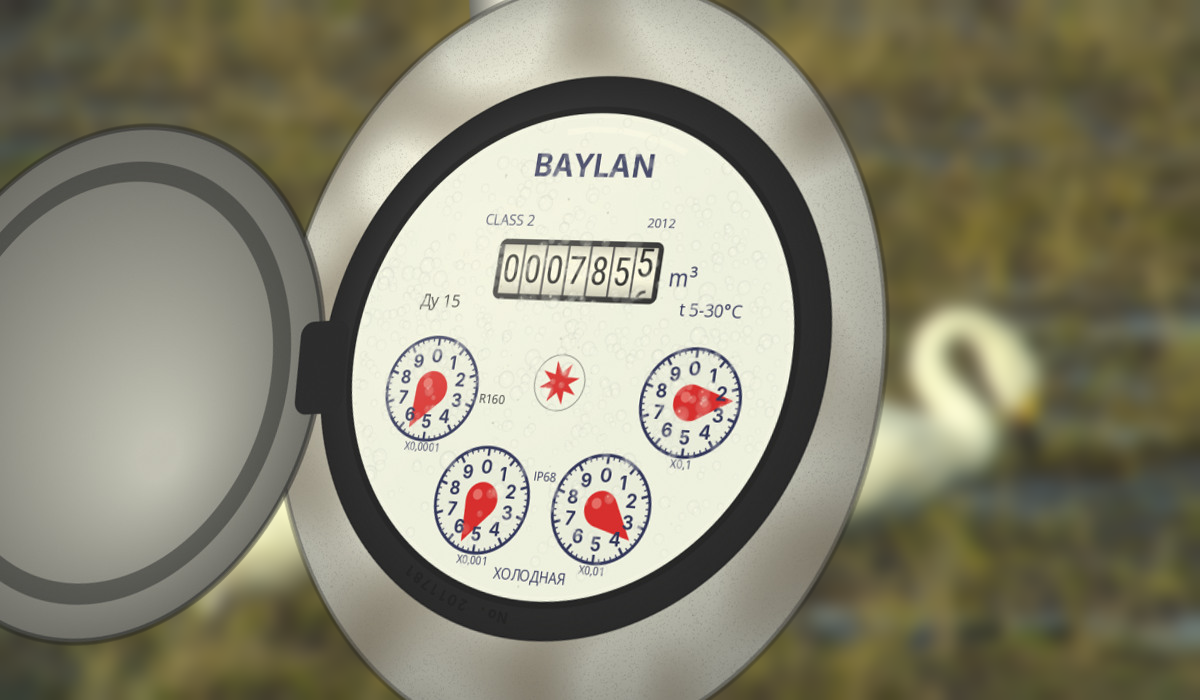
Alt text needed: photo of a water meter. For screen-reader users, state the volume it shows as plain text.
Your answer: 7855.2355 m³
